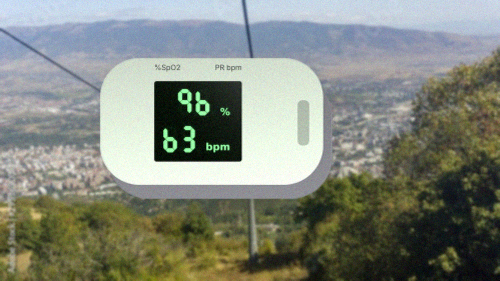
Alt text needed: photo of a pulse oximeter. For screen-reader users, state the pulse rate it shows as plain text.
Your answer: 63 bpm
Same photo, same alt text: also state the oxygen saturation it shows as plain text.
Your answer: 96 %
